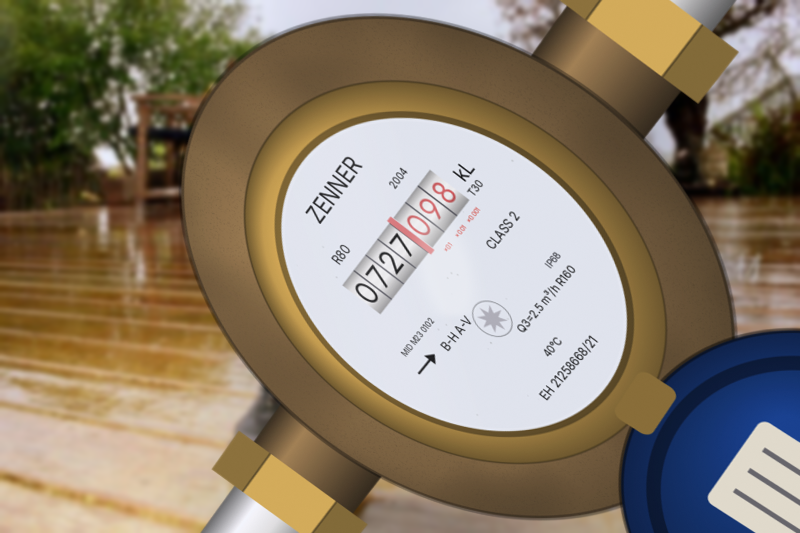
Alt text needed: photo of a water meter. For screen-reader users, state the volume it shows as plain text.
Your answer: 727.098 kL
